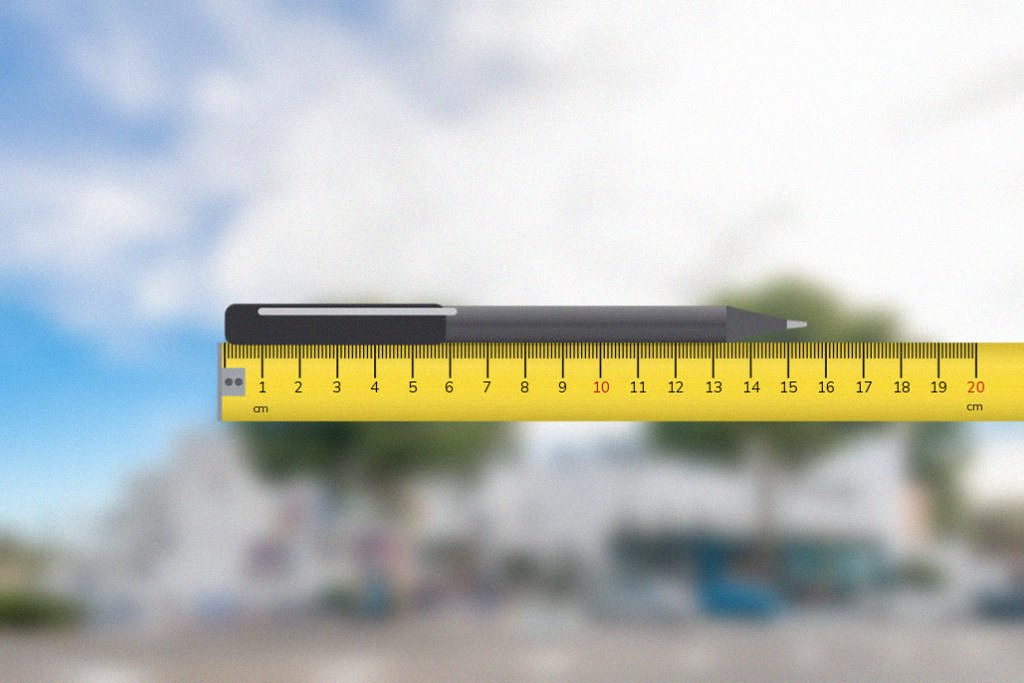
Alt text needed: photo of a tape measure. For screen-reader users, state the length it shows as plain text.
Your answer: 15.5 cm
